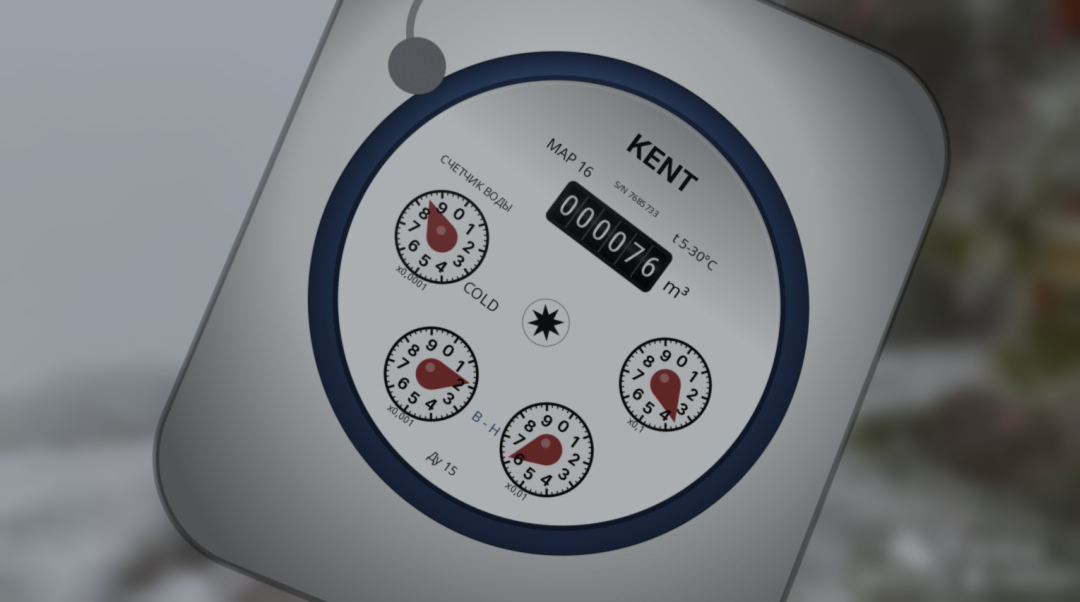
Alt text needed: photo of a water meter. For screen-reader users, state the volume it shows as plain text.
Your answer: 76.3618 m³
